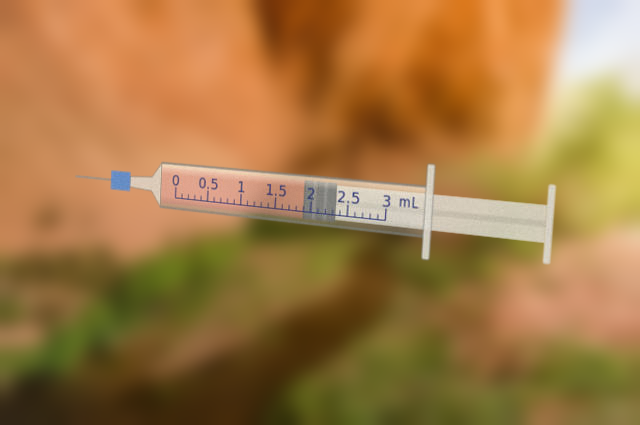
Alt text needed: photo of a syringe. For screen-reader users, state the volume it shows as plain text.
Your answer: 1.9 mL
